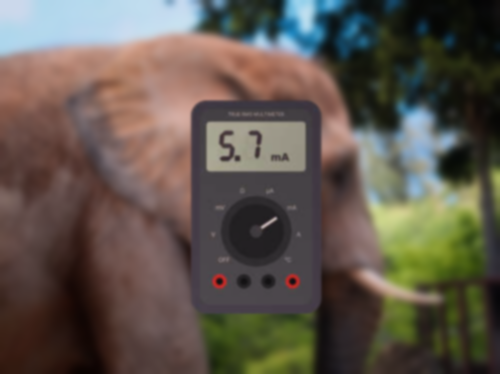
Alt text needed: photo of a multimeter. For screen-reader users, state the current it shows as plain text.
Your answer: 5.7 mA
